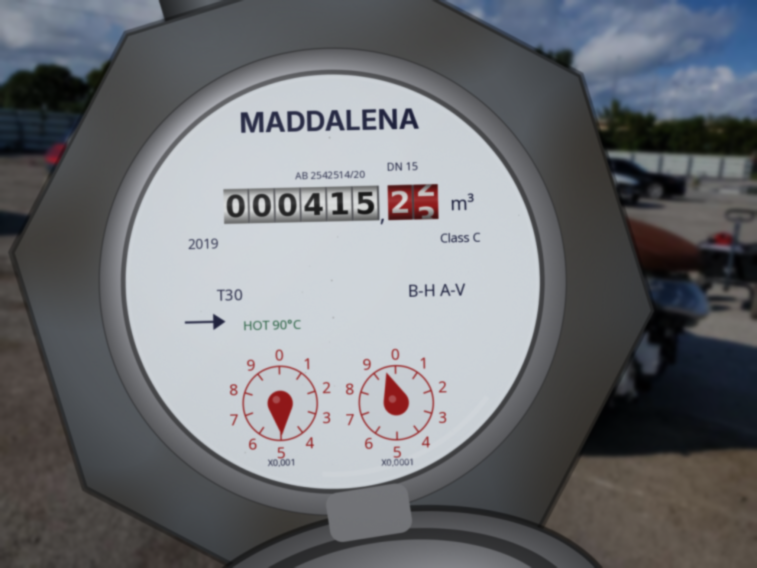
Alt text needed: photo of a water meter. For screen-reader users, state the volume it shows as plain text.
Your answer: 415.2249 m³
